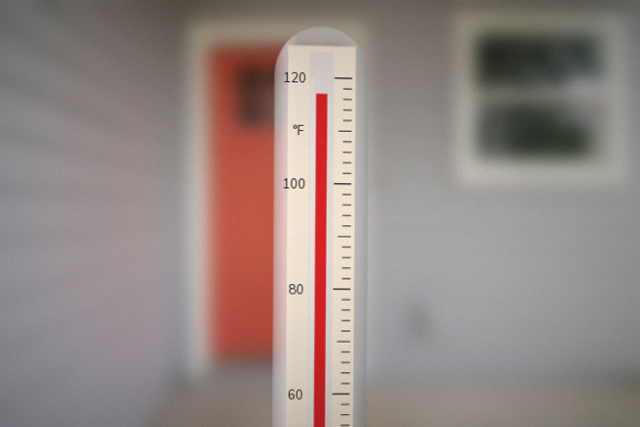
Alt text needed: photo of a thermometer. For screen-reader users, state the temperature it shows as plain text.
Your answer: 117 °F
